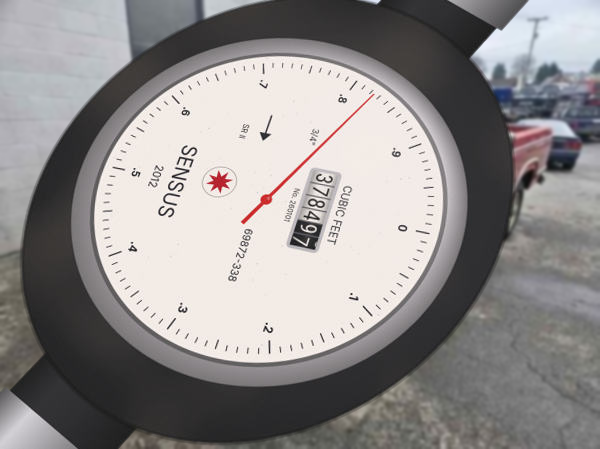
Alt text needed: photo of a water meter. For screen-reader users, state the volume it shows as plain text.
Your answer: 378496.82 ft³
